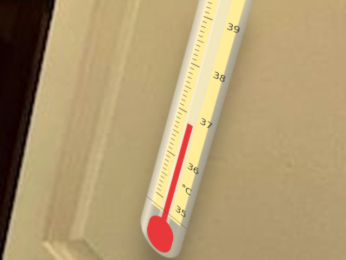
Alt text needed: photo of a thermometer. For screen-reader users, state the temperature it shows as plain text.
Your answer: 36.8 °C
